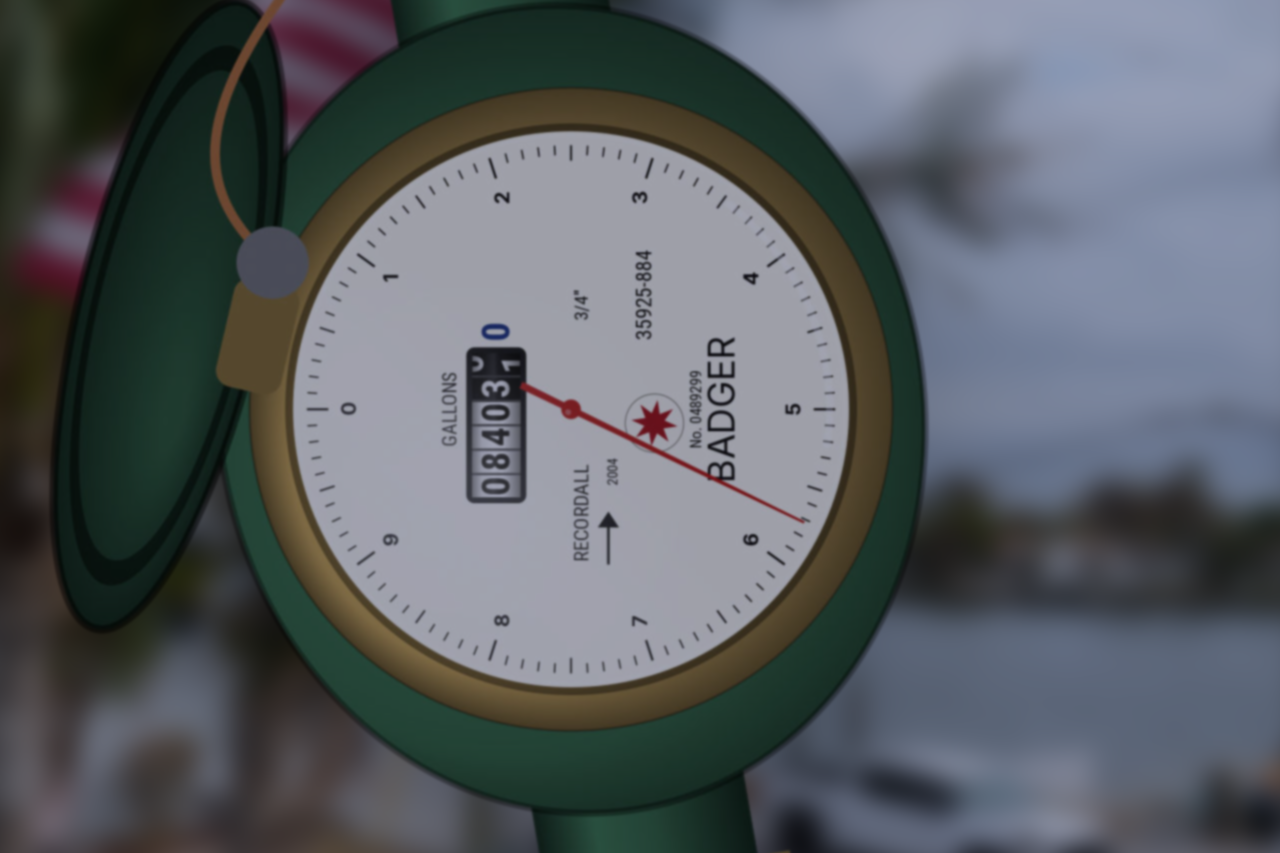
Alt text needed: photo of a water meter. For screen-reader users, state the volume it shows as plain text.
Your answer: 840305.7 gal
